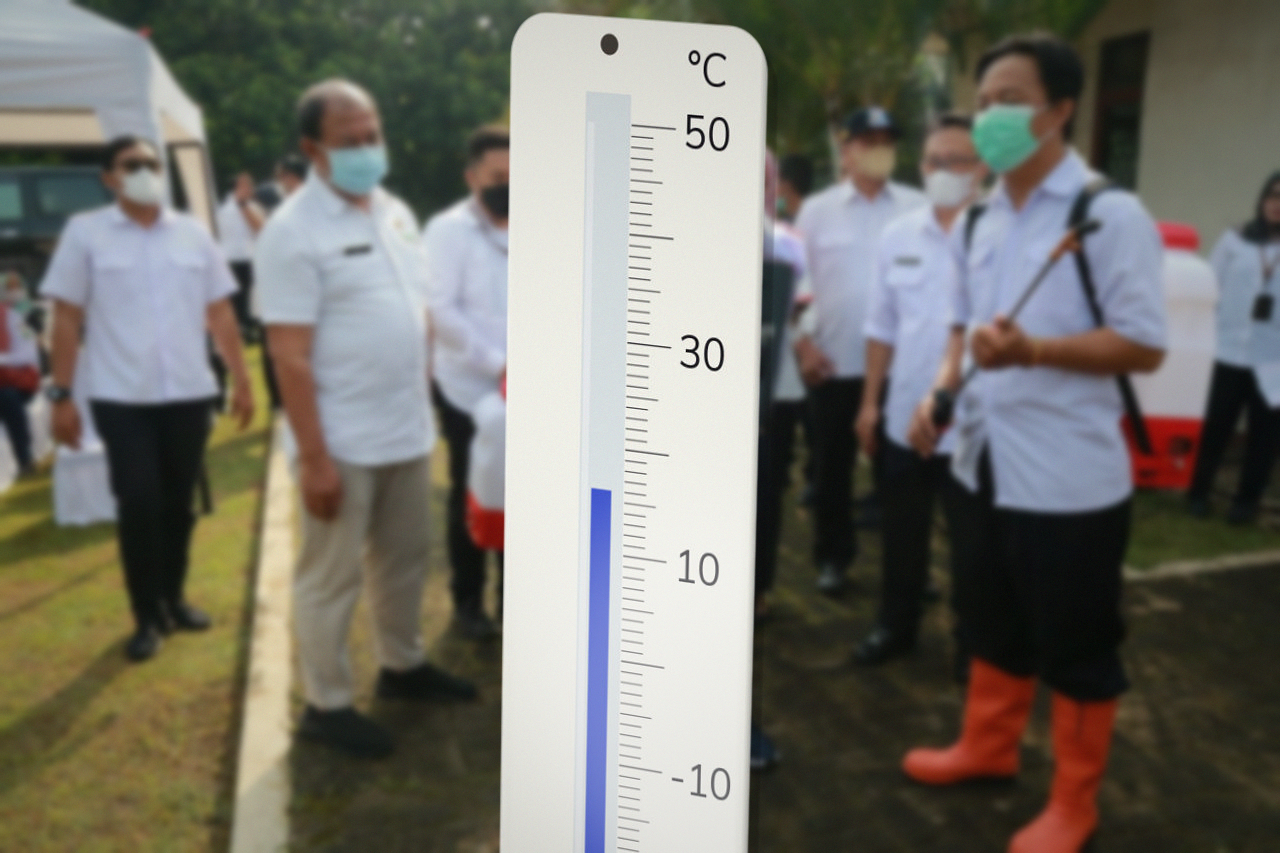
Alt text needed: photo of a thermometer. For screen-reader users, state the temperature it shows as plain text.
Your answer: 16 °C
